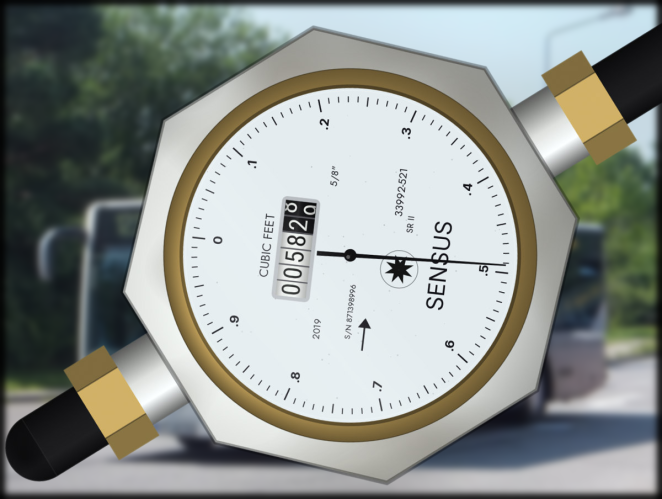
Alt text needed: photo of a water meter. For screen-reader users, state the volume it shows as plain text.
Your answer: 5828.49 ft³
